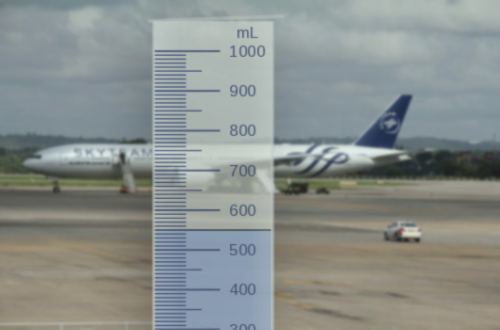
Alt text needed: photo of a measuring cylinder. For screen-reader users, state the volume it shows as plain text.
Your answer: 550 mL
